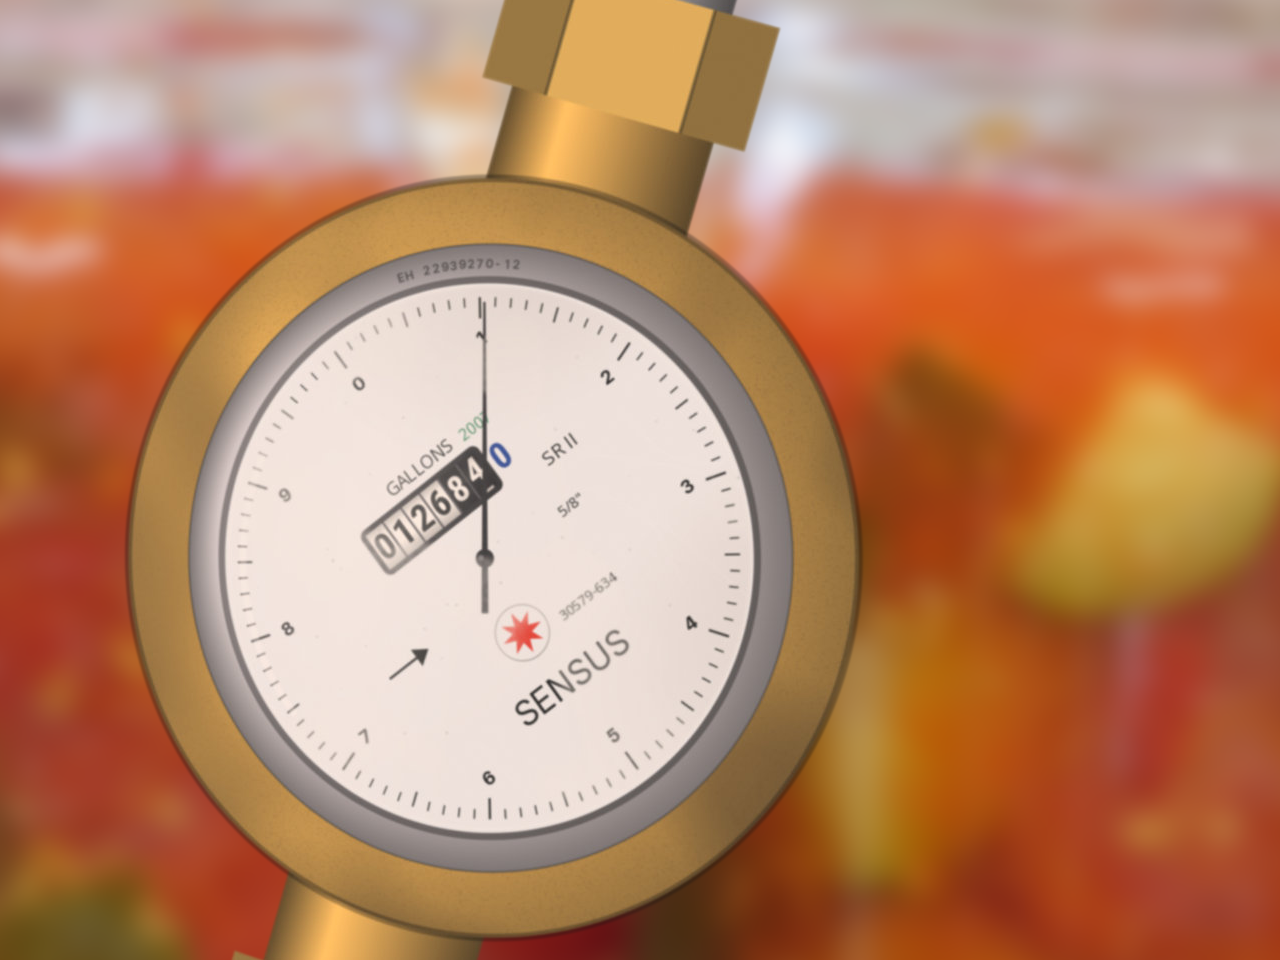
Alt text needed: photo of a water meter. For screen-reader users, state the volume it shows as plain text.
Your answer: 126841.0 gal
